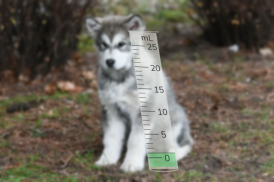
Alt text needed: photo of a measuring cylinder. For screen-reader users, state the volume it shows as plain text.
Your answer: 1 mL
